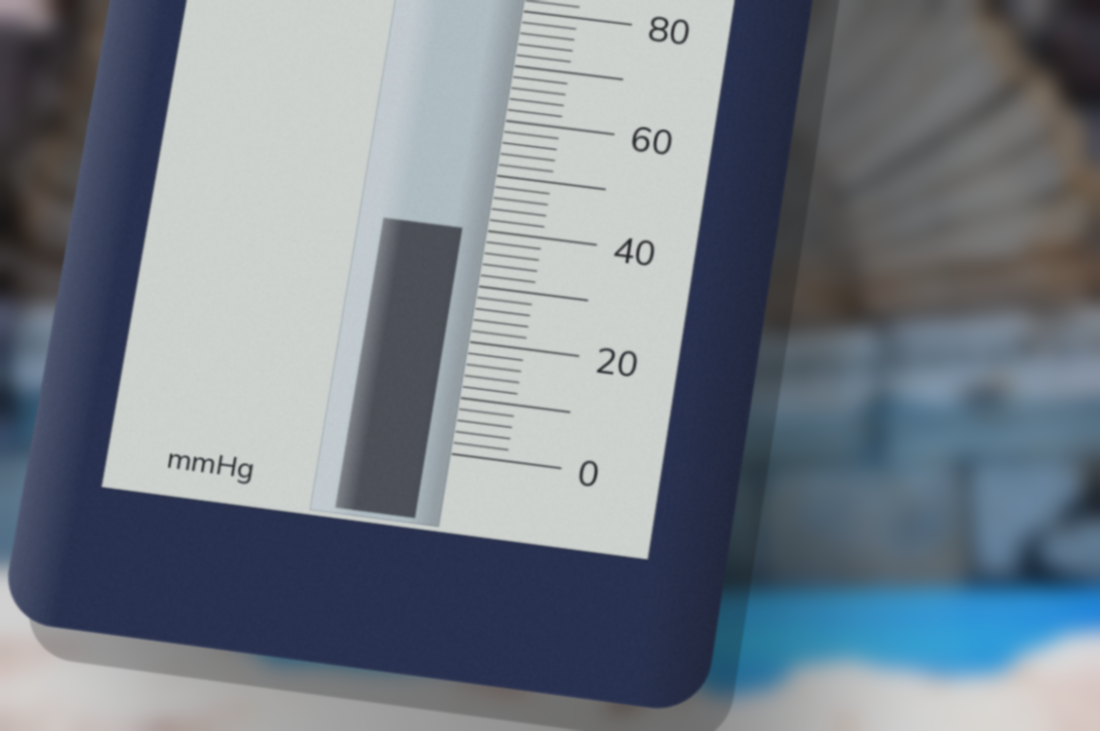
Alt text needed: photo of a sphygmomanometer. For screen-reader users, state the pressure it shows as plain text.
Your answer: 40 mmHg
